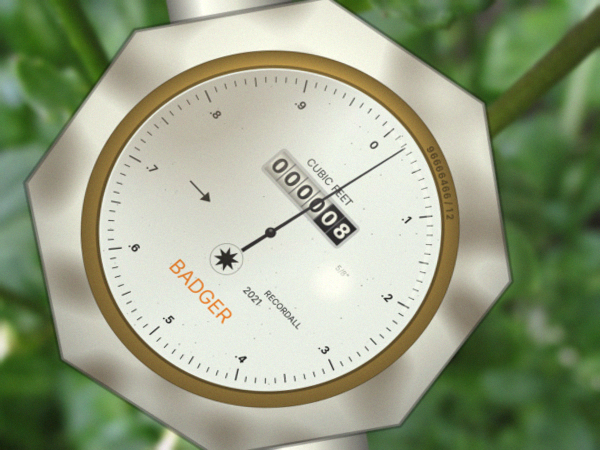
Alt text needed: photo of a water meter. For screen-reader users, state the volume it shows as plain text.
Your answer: 8.02 ft³
